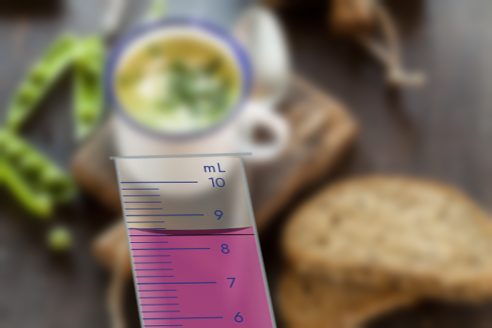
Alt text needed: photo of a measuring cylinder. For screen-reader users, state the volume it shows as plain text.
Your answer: 8.4 mL
